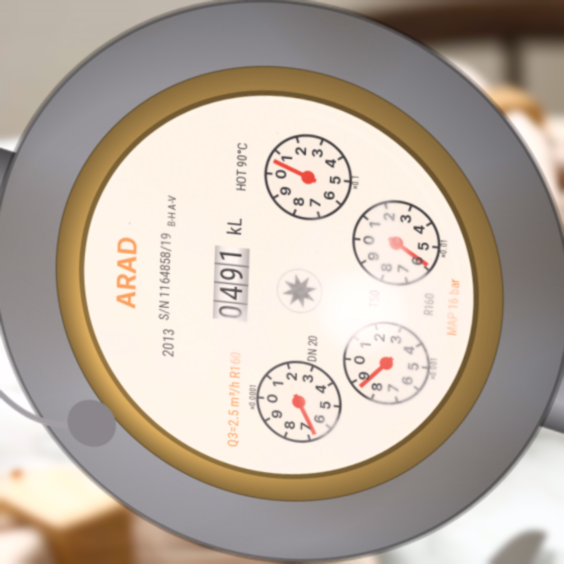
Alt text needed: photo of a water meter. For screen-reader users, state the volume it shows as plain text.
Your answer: 491.0586 kL
